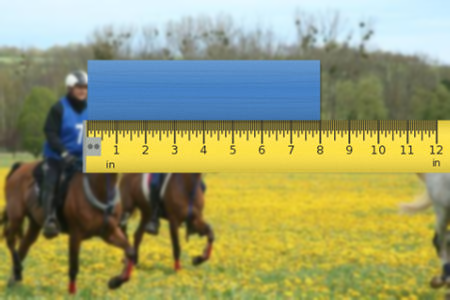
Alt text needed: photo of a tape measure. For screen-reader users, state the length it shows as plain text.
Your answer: 8 in
